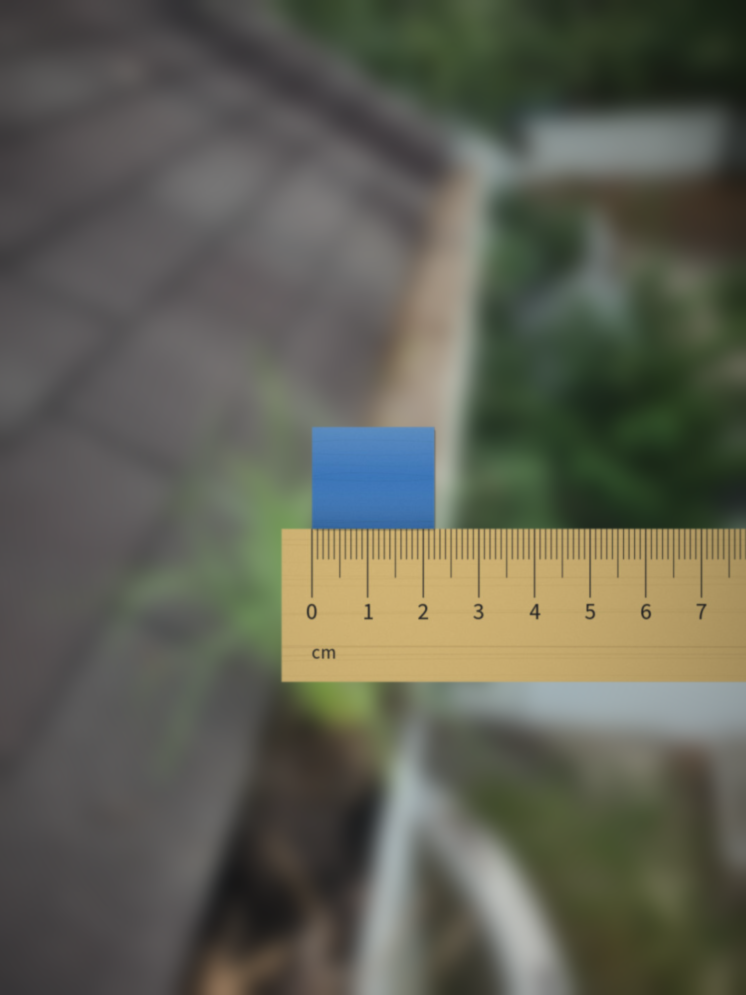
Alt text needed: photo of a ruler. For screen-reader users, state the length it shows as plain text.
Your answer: 2.2 cm
